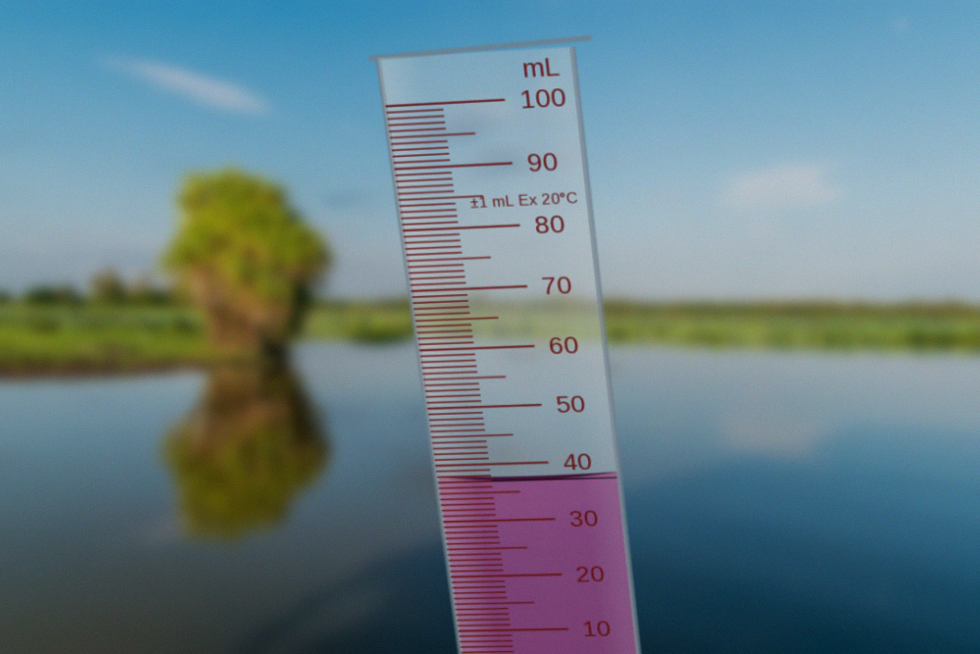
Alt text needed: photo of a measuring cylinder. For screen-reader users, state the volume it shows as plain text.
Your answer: 37 mL
